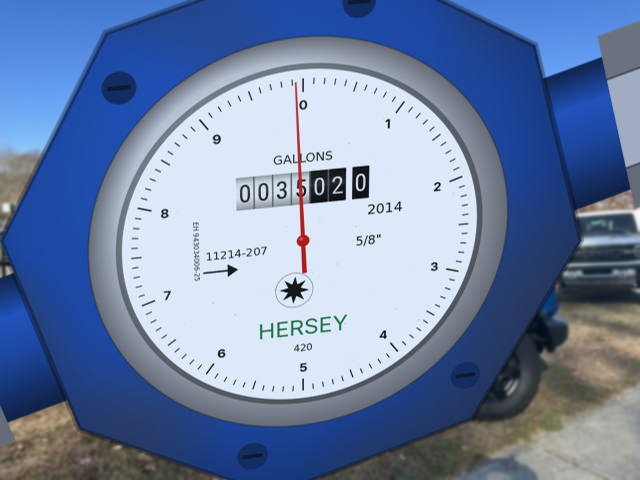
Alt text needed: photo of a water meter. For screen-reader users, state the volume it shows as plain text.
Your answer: 35019.9 gal
